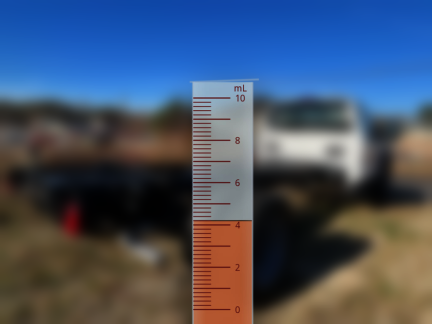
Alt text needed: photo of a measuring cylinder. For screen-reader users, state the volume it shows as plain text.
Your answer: 4.2 mL
